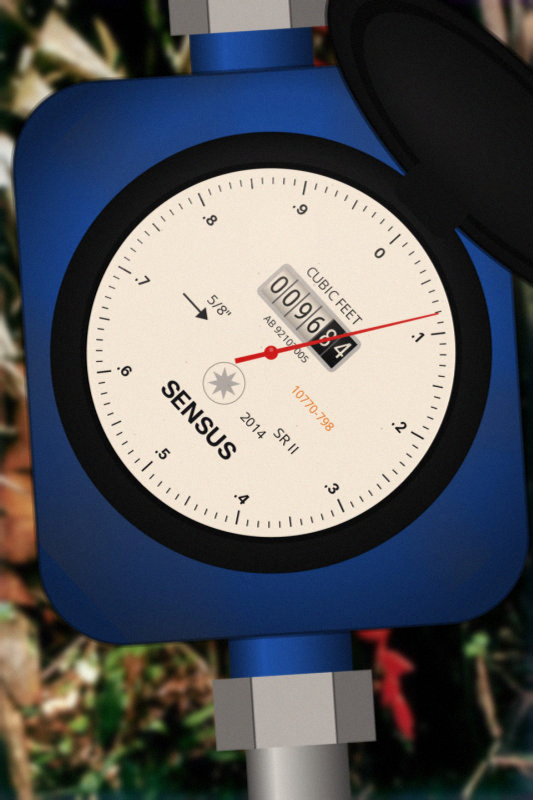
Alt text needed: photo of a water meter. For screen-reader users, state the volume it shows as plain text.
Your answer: 9684.08 ft³
